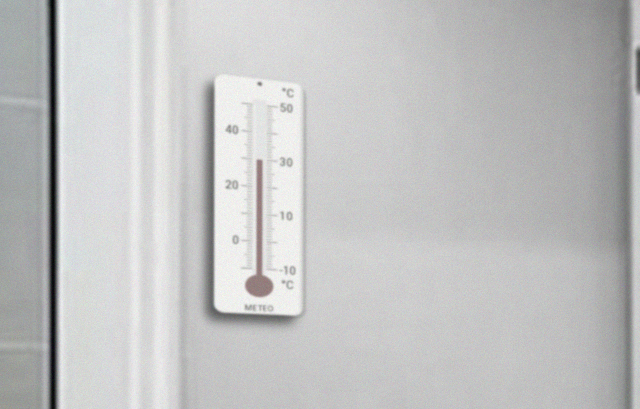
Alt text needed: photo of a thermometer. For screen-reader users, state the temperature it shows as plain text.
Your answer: 30 °C
